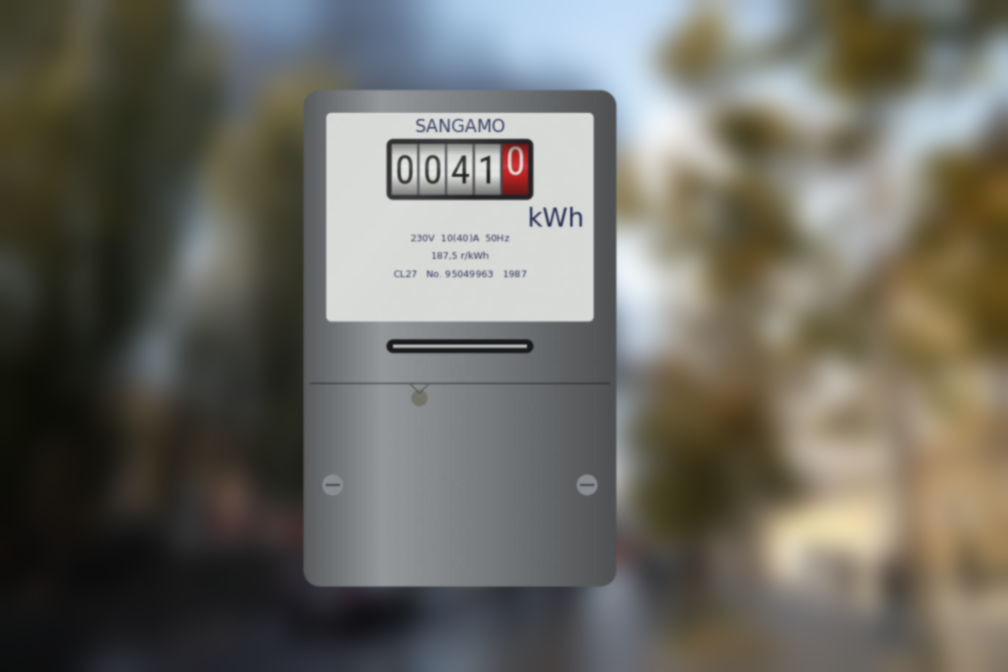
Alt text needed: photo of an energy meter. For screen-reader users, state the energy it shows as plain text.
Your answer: 41.0 kWh
